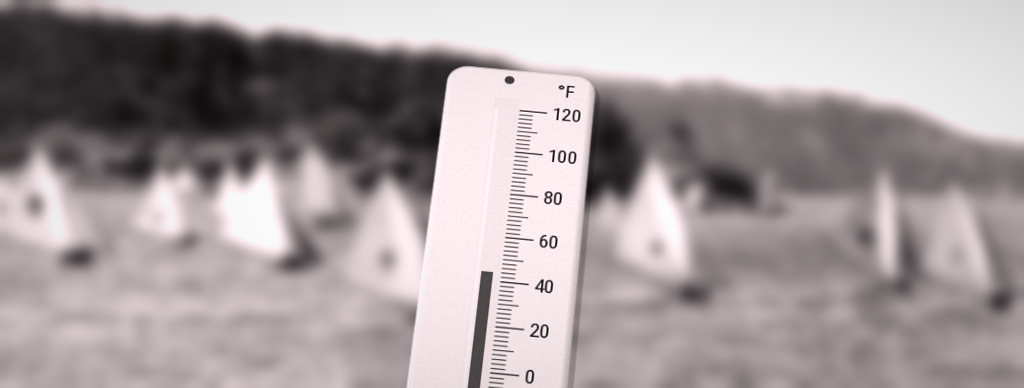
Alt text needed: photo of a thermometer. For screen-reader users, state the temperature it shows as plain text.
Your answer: 44 °F
